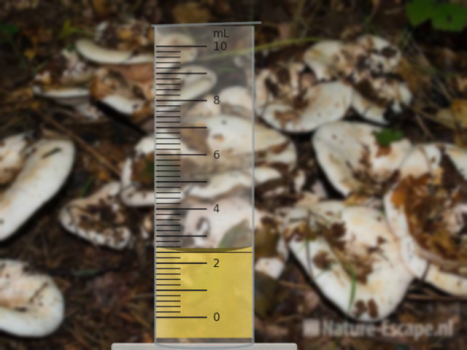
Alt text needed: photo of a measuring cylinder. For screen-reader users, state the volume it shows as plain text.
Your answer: 2.4 mL
